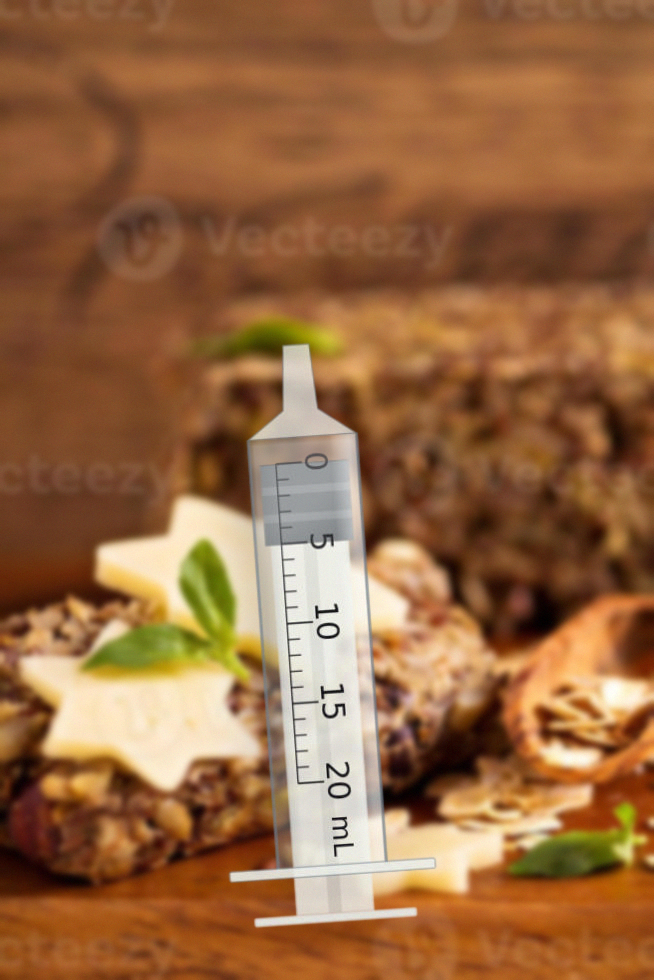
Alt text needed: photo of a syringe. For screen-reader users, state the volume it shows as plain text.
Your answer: 0 mL
